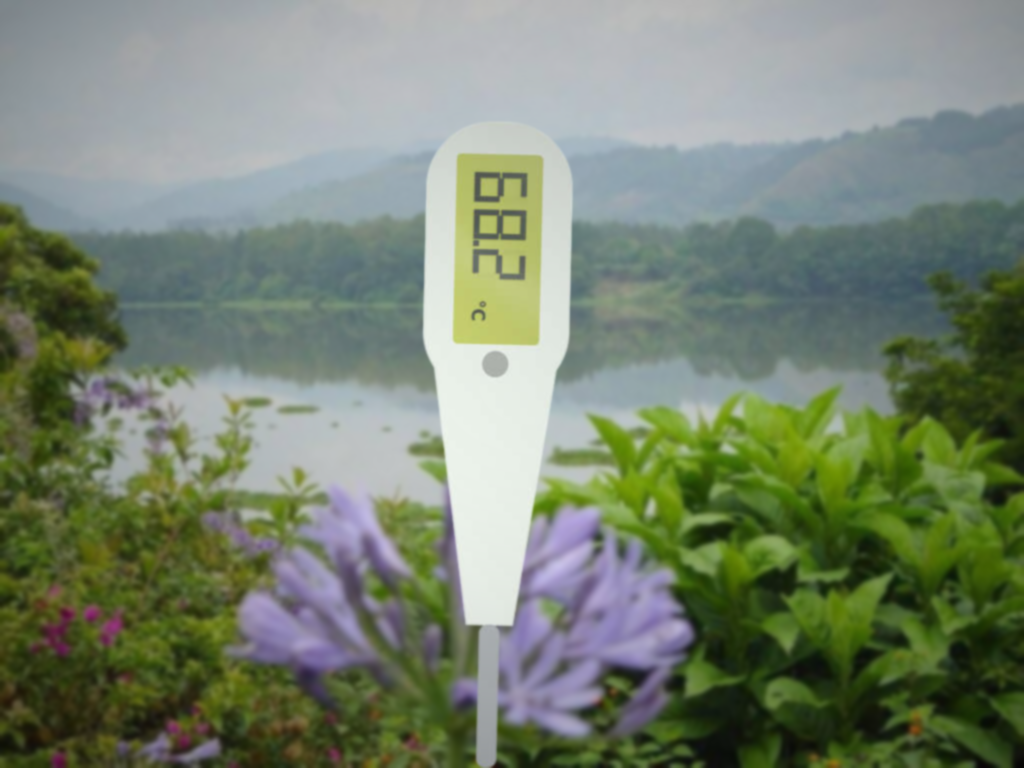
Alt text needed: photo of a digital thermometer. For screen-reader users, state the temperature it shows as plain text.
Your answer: 68.2 °C
